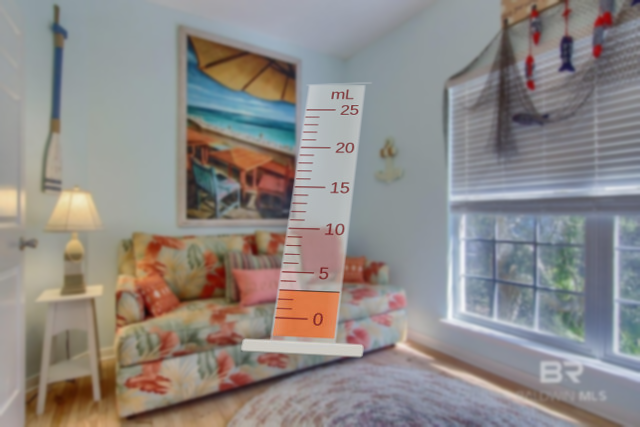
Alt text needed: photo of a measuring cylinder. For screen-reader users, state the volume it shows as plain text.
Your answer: 3 mL
